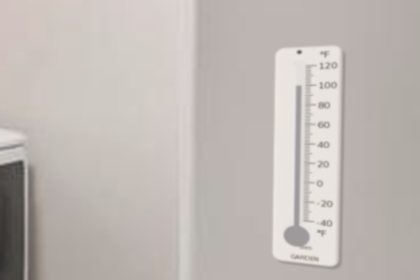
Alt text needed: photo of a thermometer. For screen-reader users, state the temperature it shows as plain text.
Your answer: 100 °F
